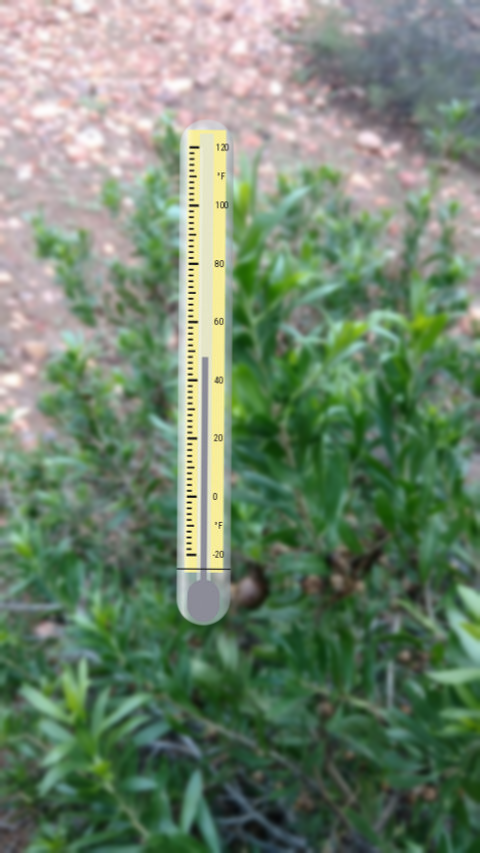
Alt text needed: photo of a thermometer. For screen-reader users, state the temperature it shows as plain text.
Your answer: 48 °F
